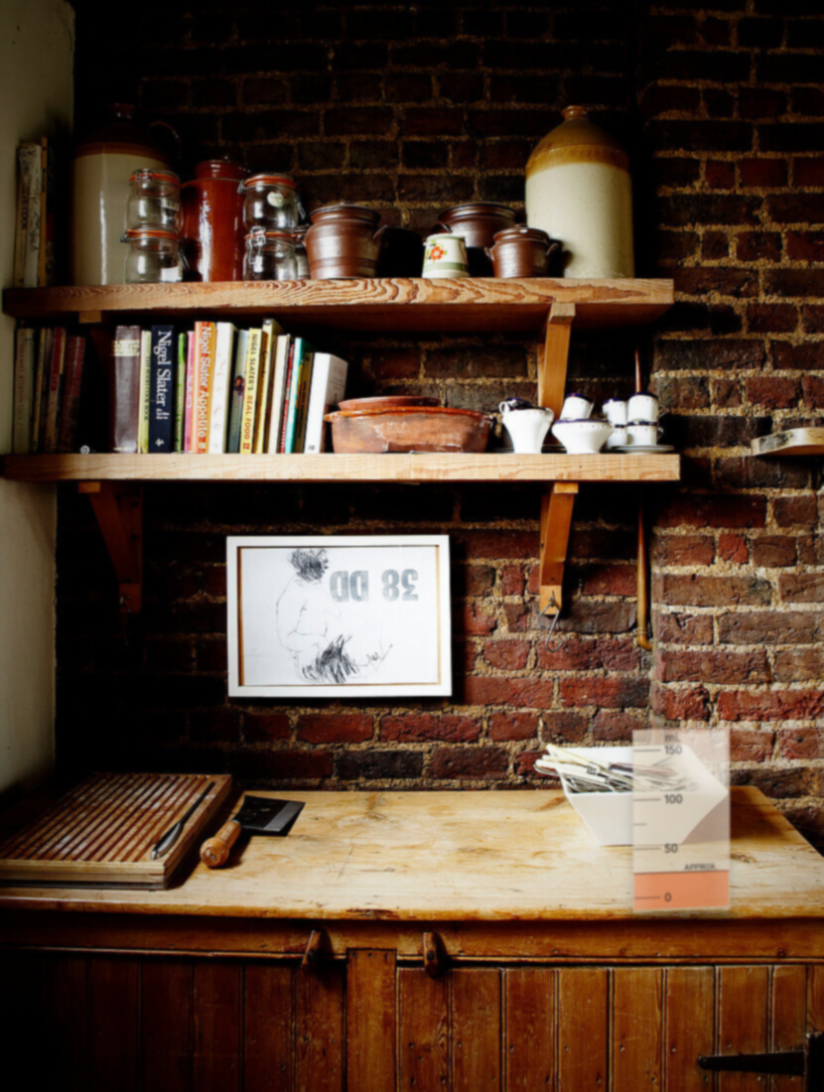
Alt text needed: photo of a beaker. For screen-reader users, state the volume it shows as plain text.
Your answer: 25 mL
